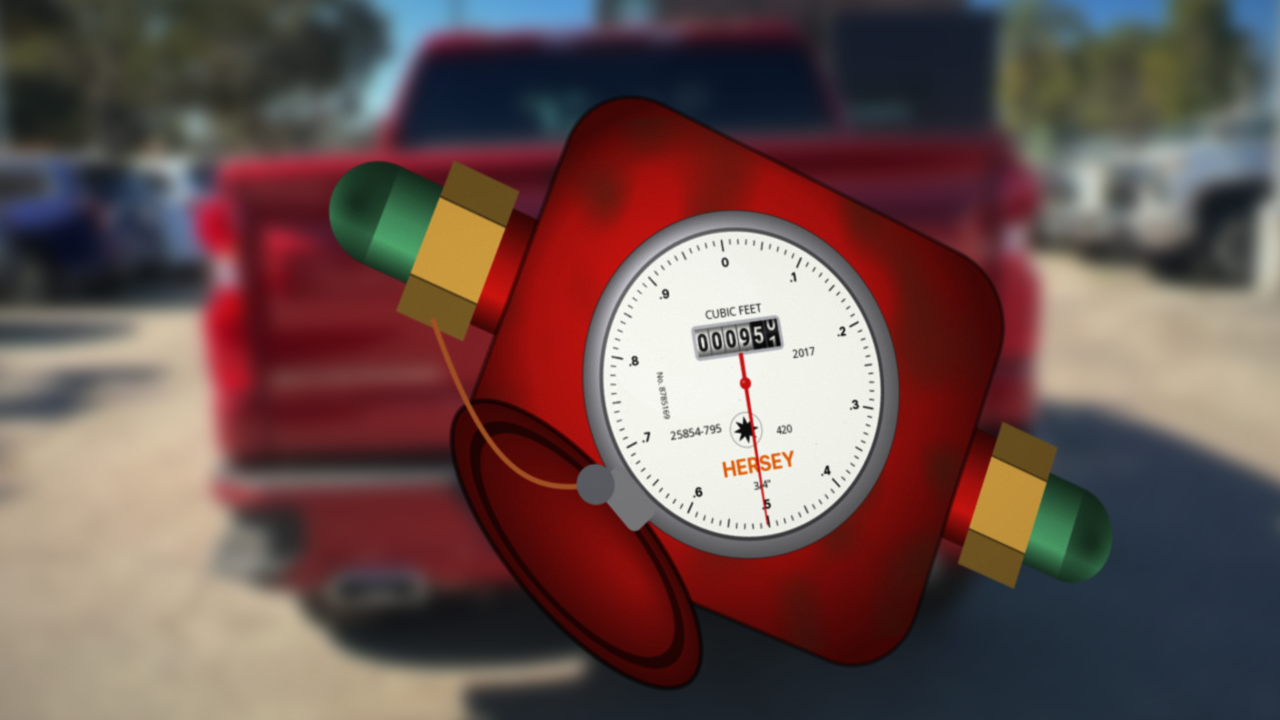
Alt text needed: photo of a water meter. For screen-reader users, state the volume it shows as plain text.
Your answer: 950.50 ft³
